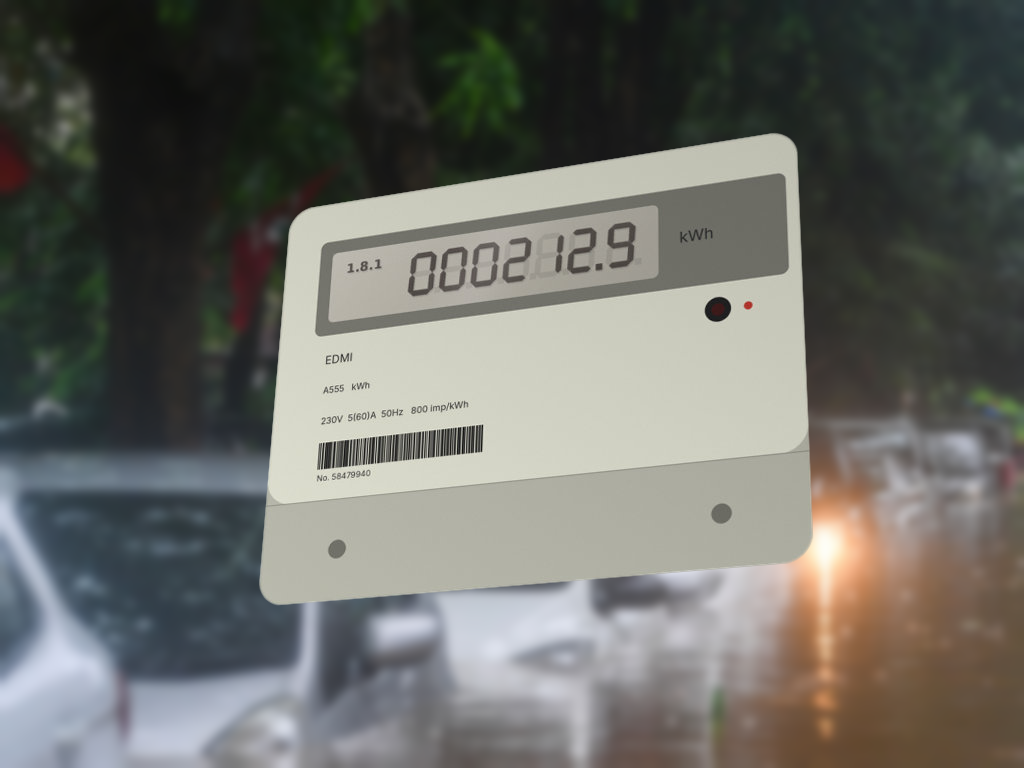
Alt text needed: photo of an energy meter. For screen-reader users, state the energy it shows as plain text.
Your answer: 212.9 kWh
